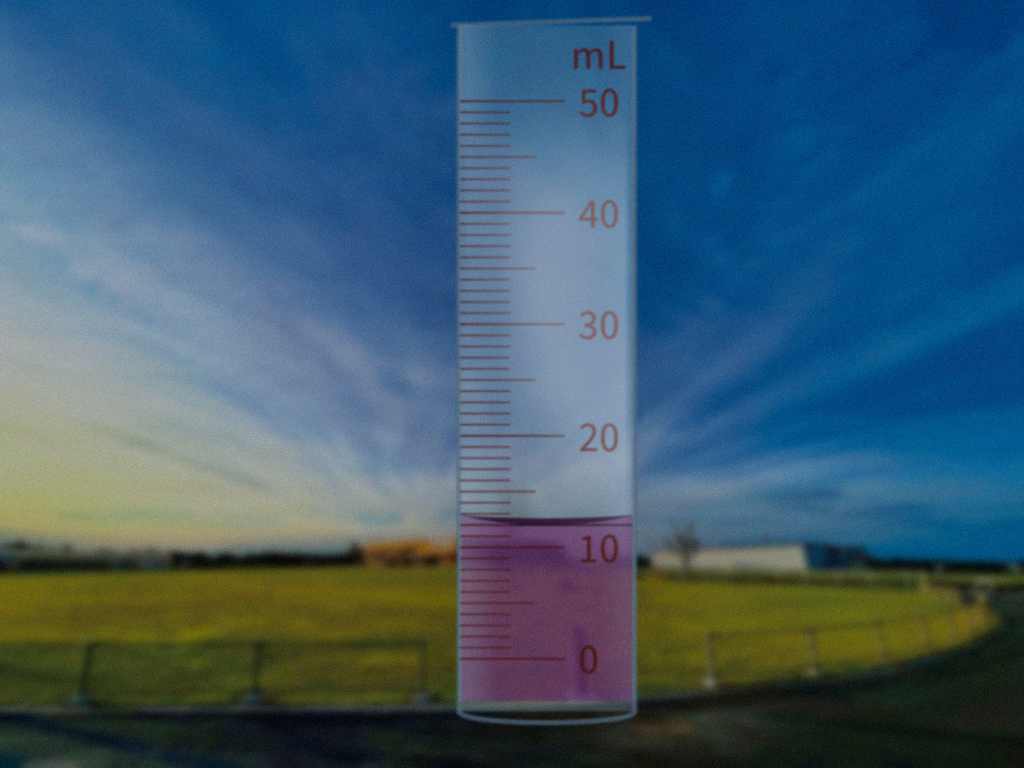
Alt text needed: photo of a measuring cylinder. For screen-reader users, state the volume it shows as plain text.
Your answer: 12 mL
